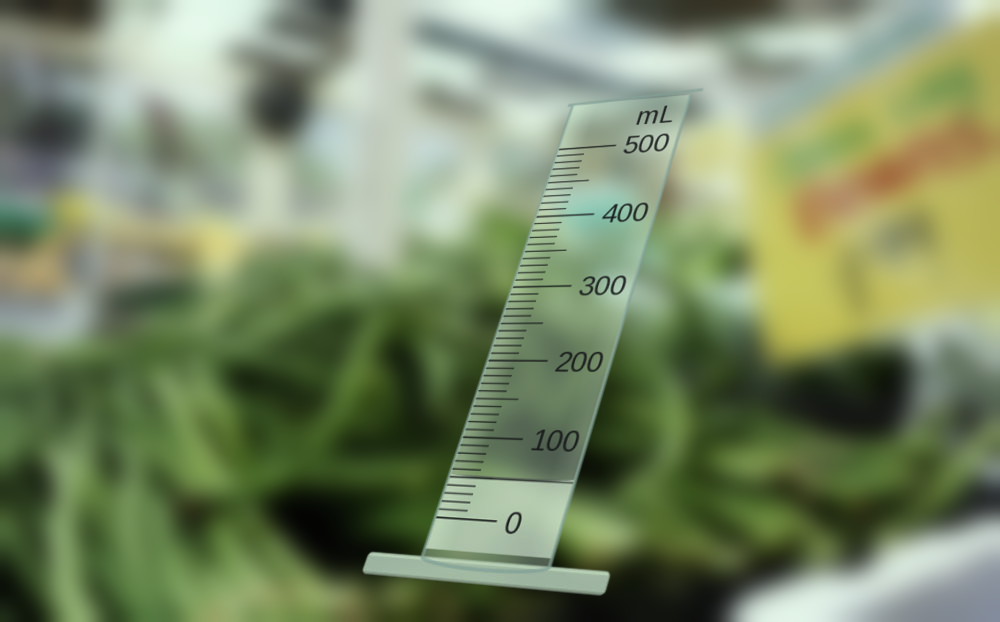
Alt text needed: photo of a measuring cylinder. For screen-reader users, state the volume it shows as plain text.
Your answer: 50 mL
